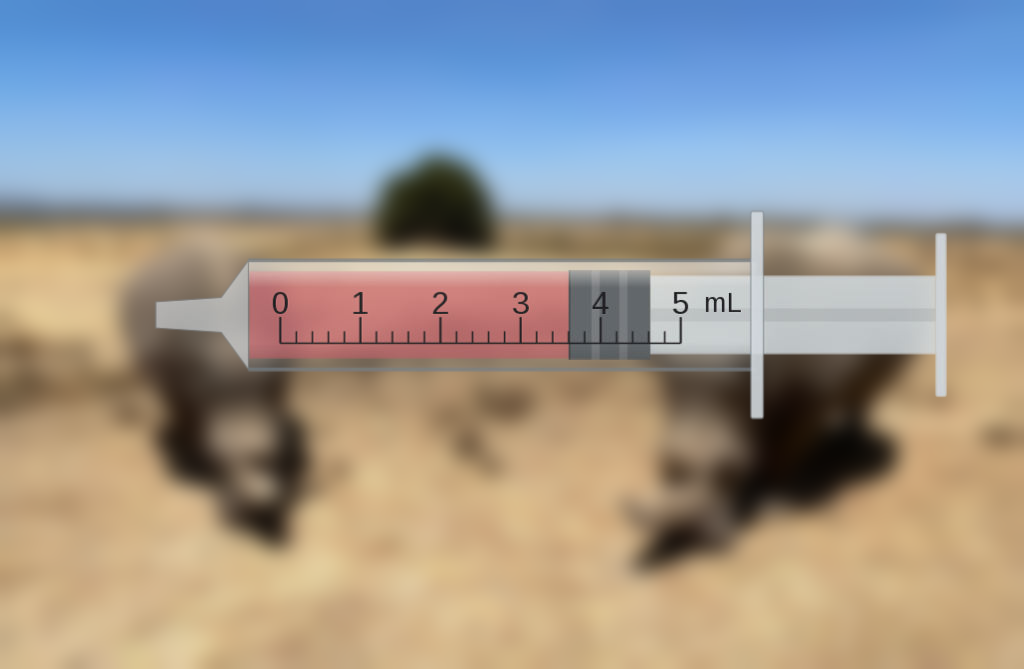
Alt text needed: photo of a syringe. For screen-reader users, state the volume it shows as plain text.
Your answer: 3.6 mL
